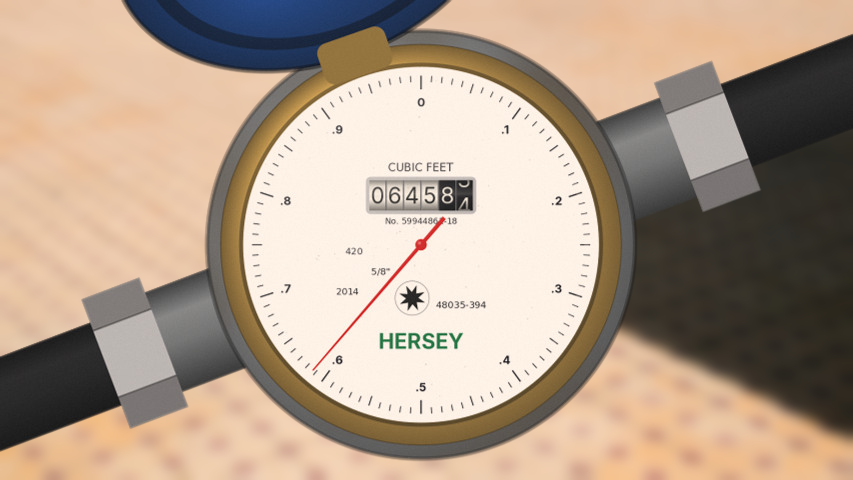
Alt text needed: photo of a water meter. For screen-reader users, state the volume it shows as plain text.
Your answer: 64583.61 ft³
